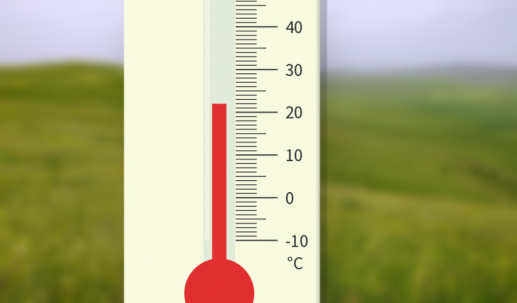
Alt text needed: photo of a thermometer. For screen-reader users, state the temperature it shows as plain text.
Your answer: 22 °C
